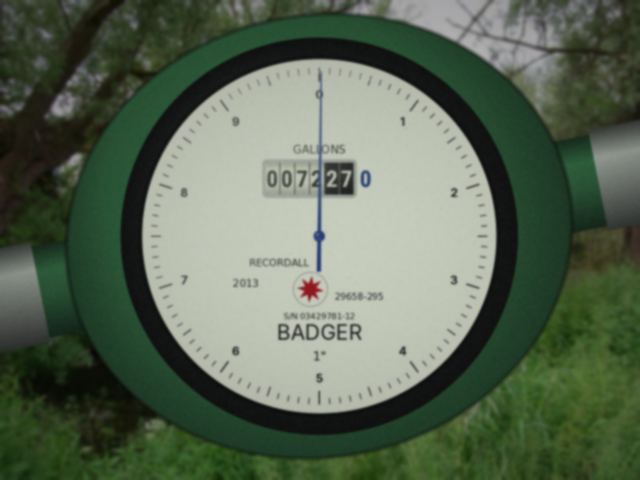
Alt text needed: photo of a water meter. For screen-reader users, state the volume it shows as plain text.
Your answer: 72270.0 gal
